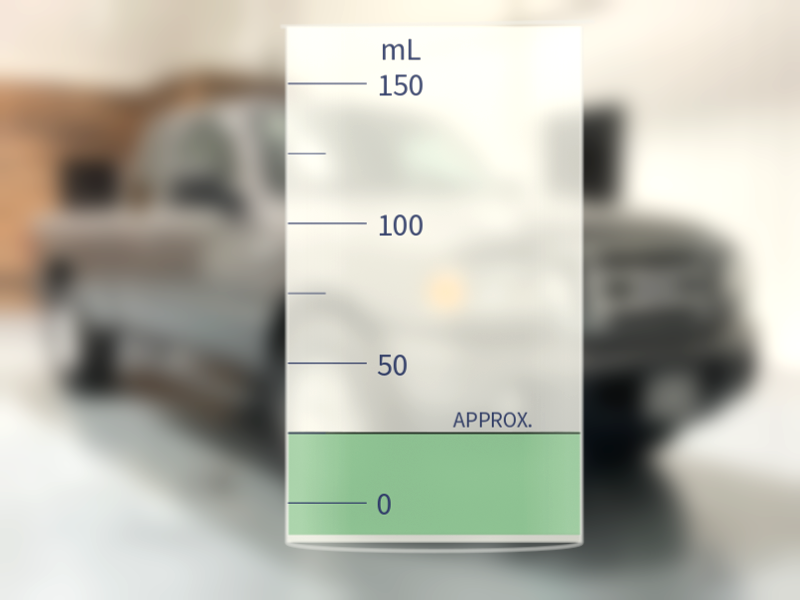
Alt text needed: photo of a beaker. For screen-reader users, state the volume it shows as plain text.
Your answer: 25 mL
